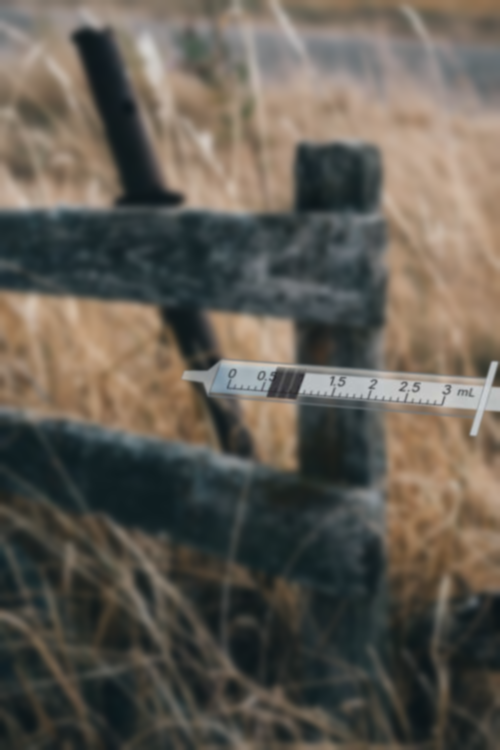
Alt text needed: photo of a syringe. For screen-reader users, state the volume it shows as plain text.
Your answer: 0.6 mL
